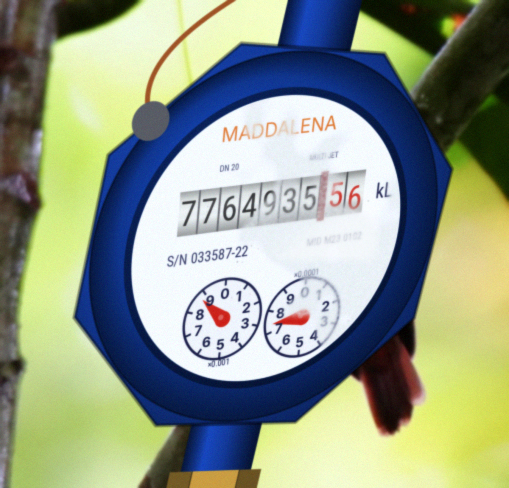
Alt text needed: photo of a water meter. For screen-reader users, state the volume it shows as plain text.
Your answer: 7764935.5587 kL
